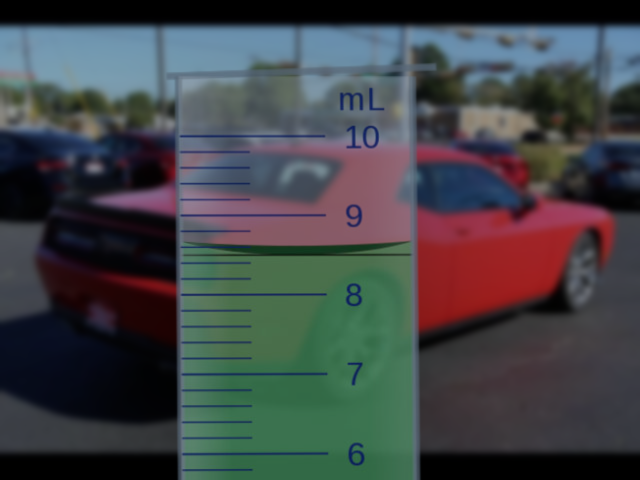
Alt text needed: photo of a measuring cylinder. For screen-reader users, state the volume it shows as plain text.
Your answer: 8.5 mL
